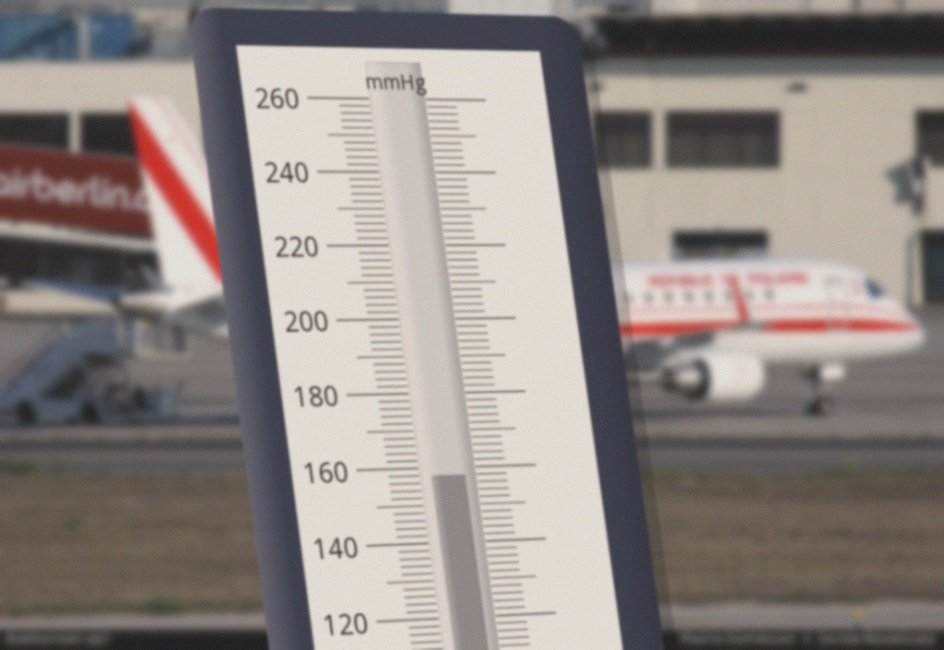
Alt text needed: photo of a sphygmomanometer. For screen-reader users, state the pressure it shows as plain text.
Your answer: 158 mmHg
